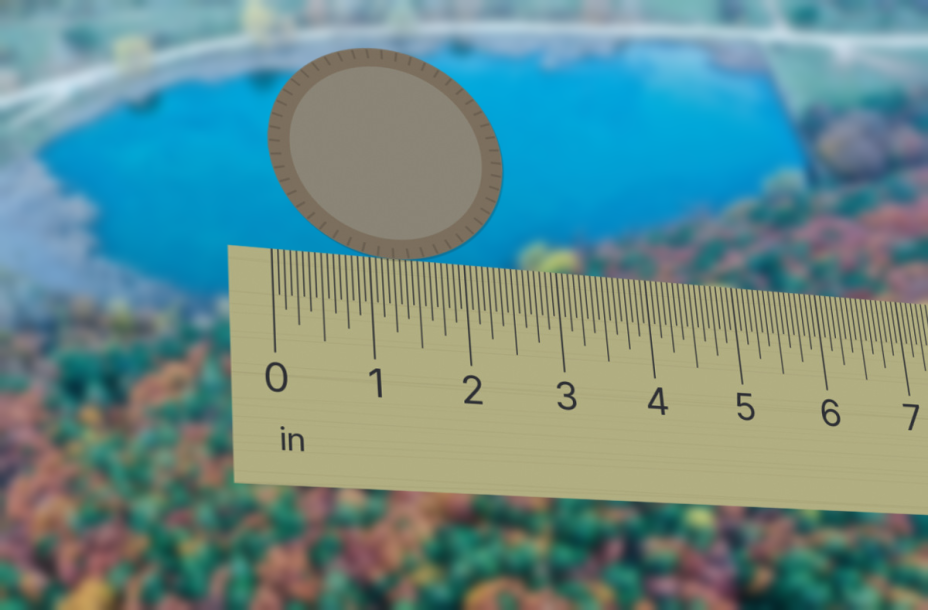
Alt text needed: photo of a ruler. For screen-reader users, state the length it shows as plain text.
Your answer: 2.5 in
